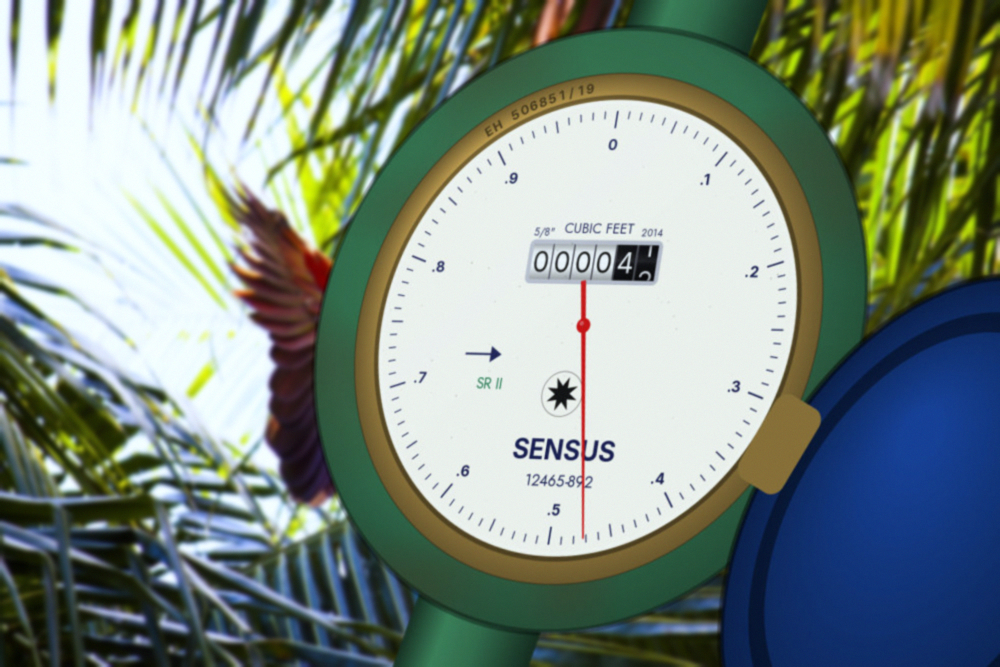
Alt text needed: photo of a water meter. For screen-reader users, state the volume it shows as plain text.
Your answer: 41.47 ft³
